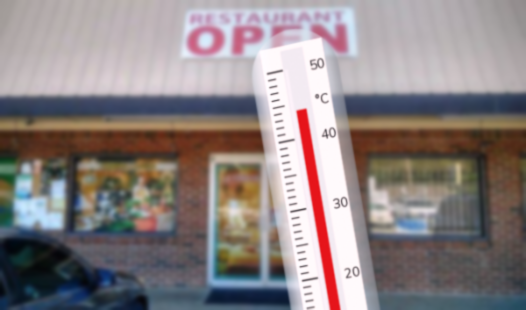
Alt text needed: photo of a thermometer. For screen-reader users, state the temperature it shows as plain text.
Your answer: 44 °C
